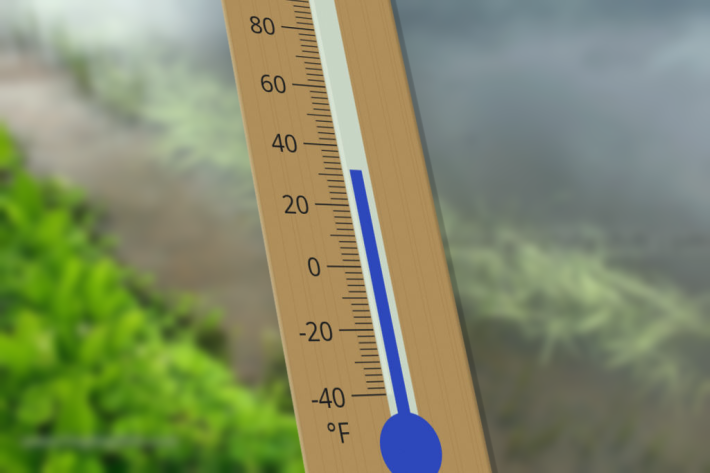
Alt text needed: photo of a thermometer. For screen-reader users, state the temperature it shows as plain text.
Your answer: 32 °F
